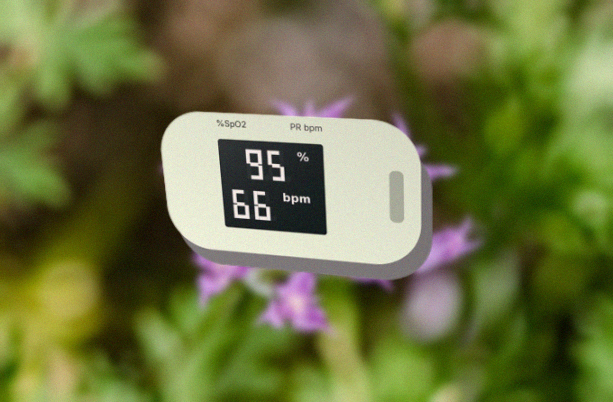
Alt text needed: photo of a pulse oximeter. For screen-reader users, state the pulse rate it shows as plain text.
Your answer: 66 bpm
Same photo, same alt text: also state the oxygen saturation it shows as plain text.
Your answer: 95 %
